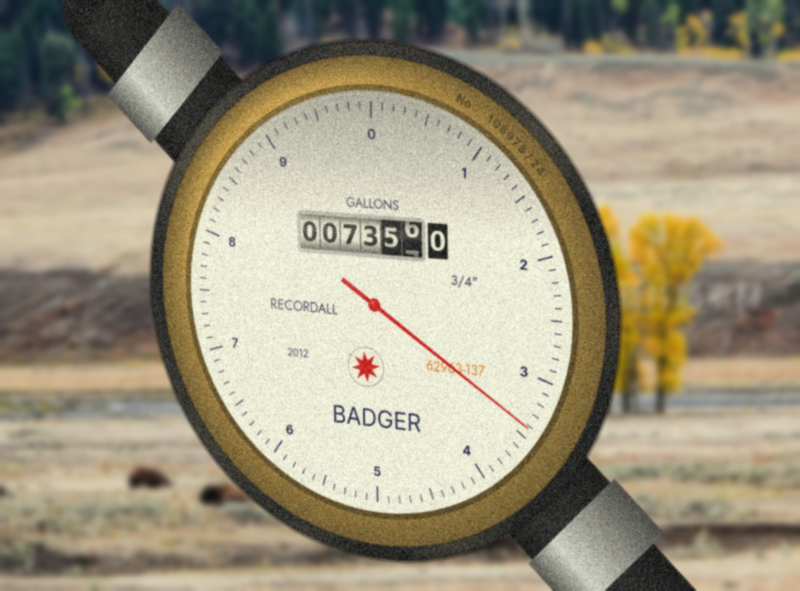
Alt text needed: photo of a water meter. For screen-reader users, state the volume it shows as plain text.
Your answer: 73563.4 gal
